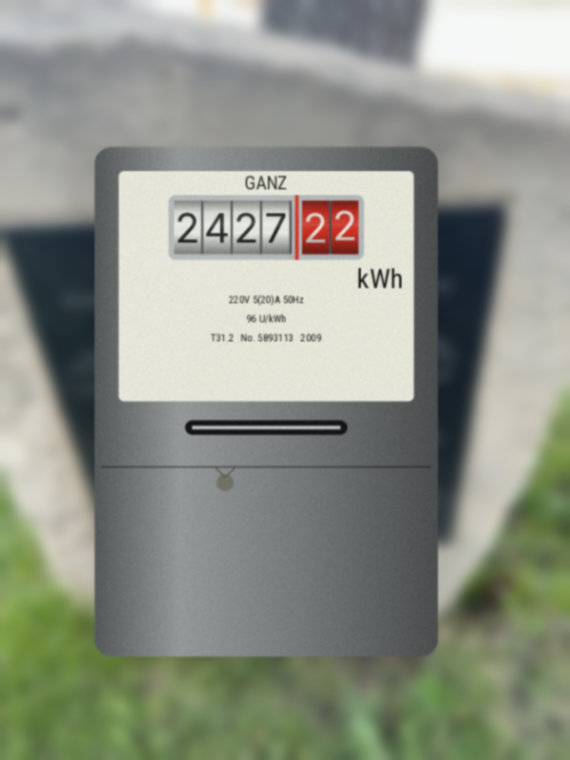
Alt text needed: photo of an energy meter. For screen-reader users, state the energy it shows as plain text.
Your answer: 2427.22 kWh
